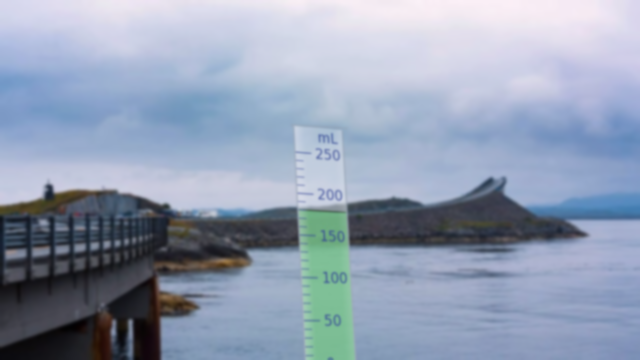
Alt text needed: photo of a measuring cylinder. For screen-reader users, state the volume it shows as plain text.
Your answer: 180 mL
